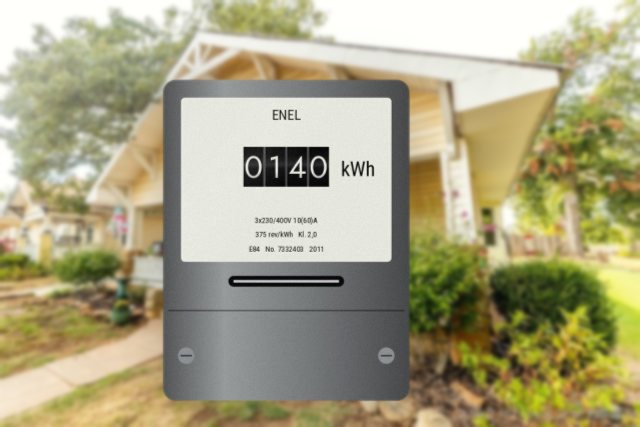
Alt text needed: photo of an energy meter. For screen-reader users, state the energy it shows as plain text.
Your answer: 140 kWh
